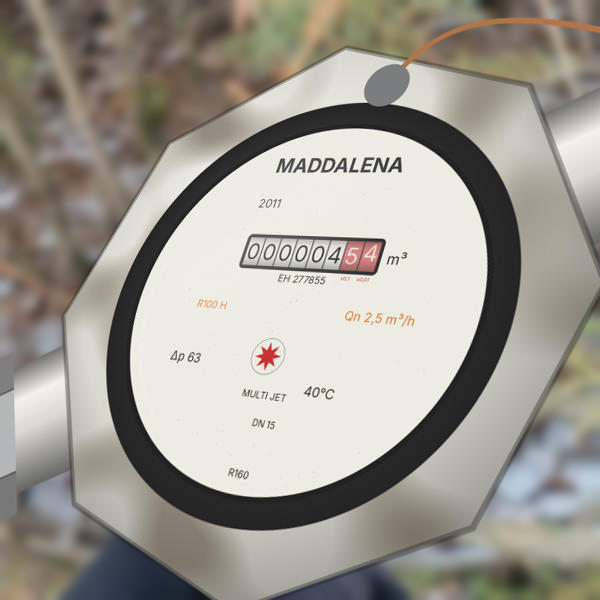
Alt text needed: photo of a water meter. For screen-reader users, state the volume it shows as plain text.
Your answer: 4.54 m³
